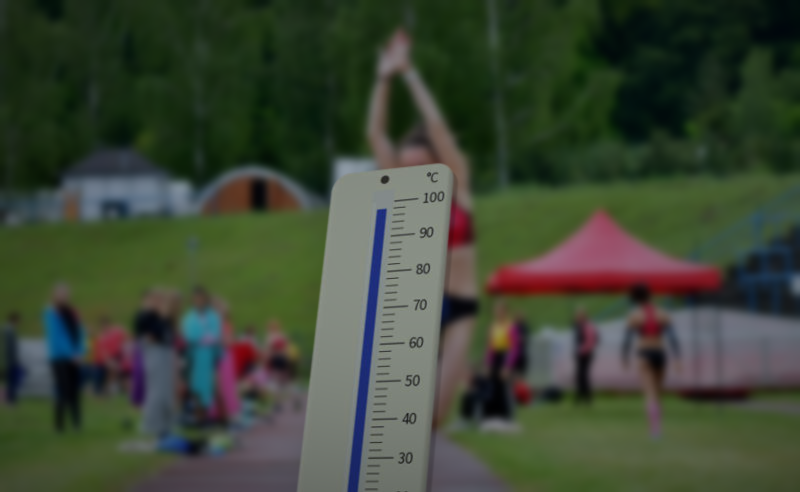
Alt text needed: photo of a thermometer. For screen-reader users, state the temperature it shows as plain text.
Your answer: 98 °C
